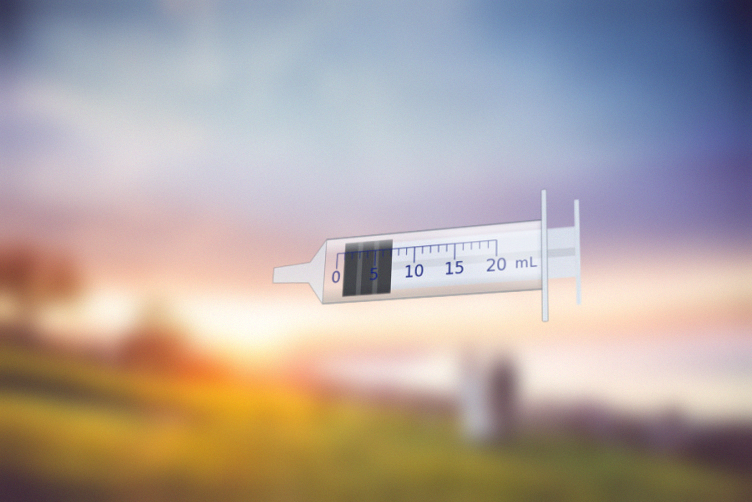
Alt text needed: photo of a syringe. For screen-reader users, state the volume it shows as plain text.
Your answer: 1 mL
